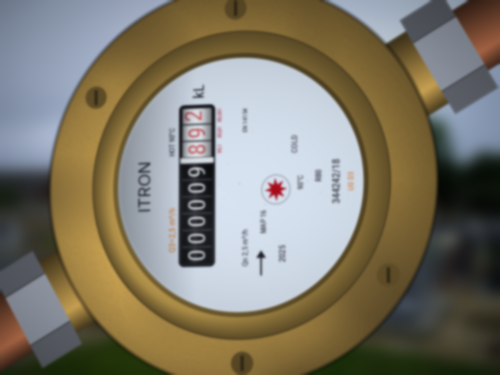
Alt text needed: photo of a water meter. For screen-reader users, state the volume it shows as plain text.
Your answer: 9.892 kL
